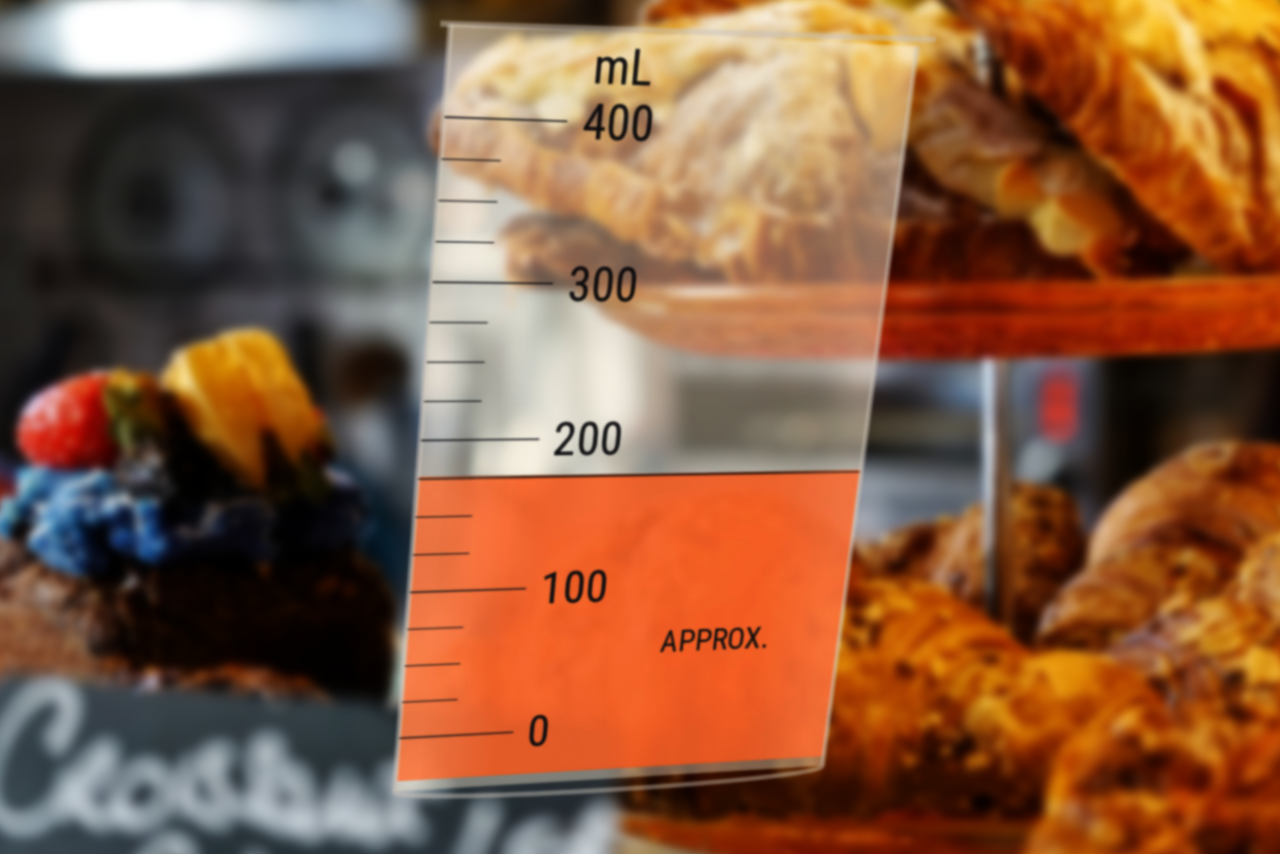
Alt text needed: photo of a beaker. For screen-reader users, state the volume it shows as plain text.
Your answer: 175 mL
